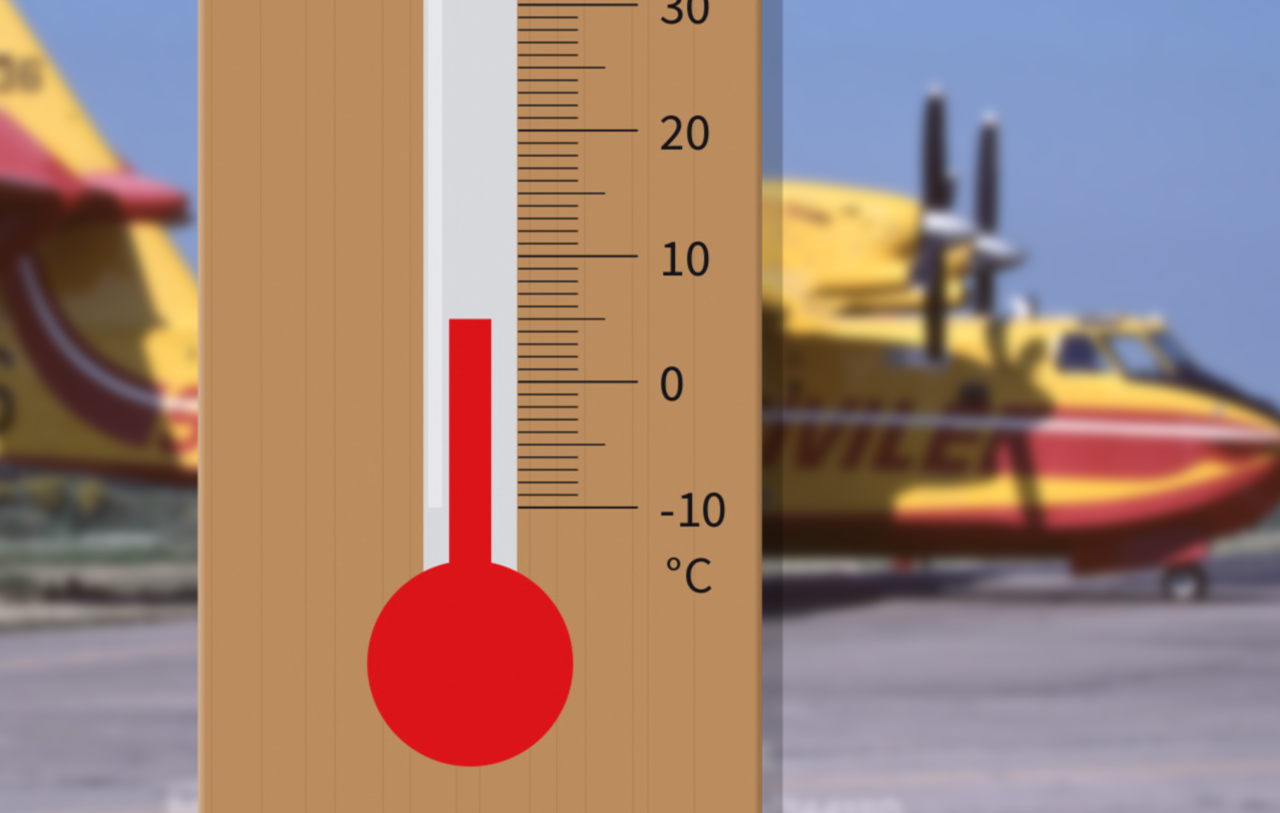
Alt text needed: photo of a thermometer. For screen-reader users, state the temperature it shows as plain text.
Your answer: 5 °C
